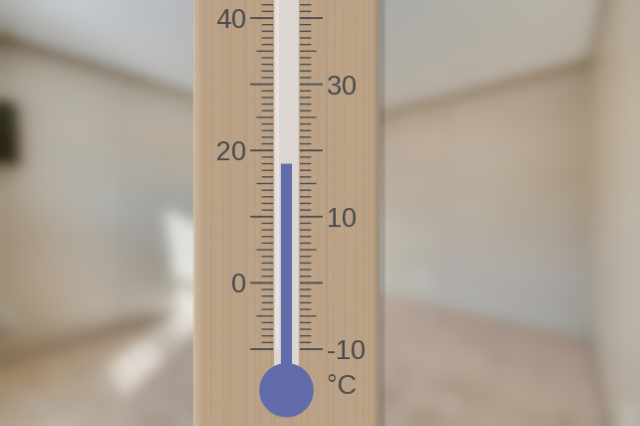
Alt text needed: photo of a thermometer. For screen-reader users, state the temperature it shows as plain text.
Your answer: 18 °C
